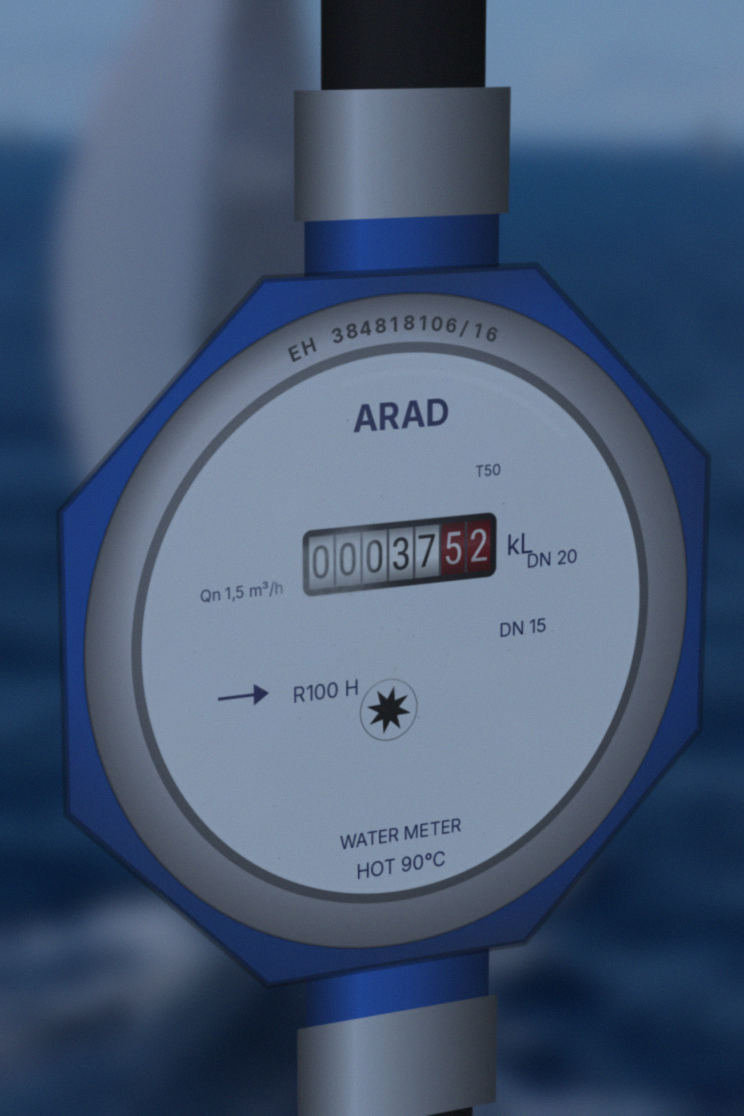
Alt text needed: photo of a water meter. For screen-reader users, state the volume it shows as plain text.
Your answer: 37.52 kL
